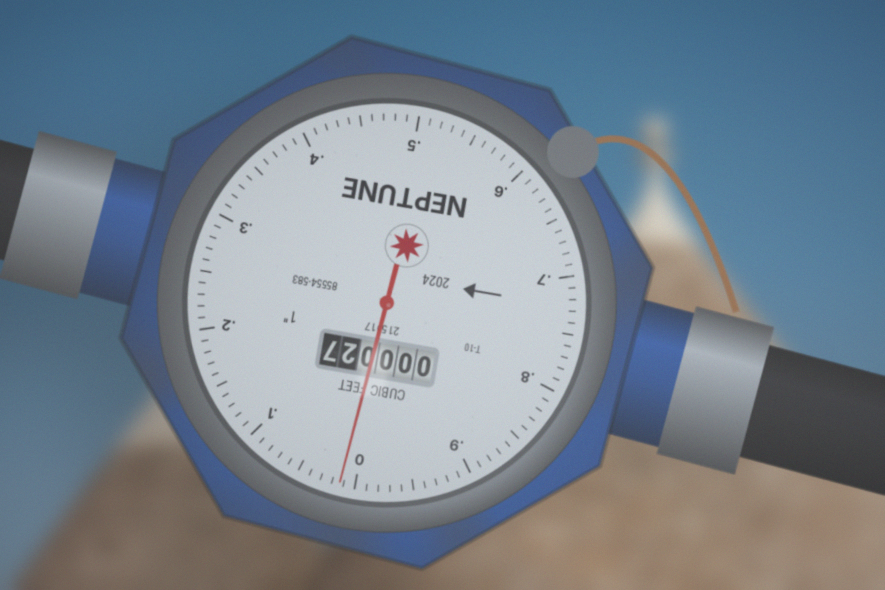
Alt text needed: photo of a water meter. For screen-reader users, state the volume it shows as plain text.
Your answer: 27.01 ft³
